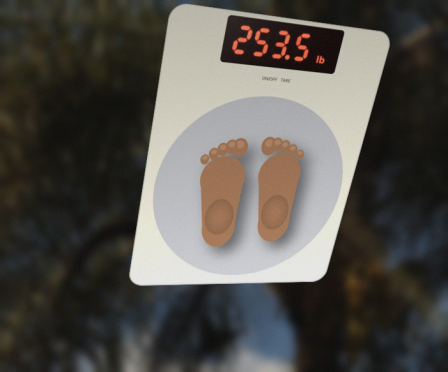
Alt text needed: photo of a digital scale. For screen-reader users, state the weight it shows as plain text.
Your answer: 253.5 lb
